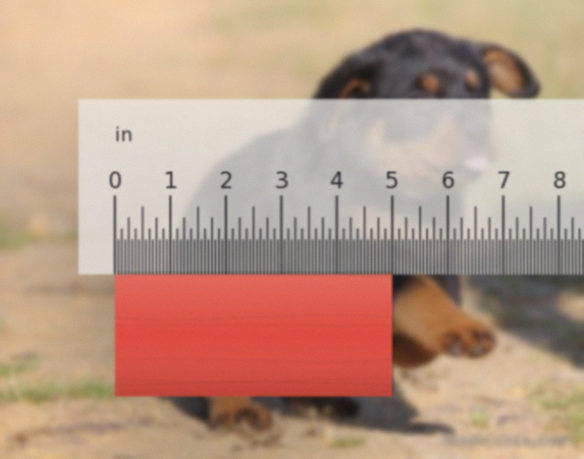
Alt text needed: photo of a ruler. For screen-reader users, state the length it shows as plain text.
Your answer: 5 in
